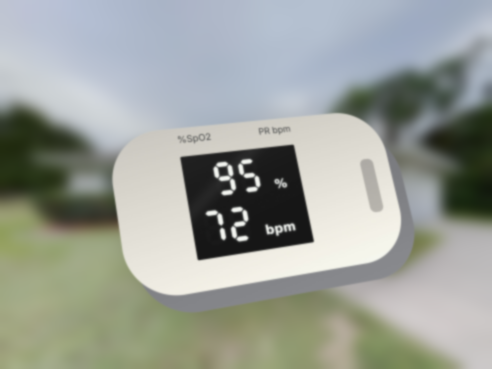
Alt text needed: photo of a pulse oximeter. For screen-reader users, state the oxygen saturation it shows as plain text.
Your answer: 95 %
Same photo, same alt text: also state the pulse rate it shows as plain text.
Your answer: 72 bpm
